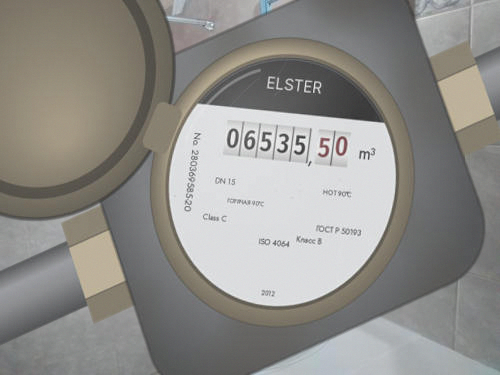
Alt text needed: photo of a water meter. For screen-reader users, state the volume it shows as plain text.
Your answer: 6535.50 m³
